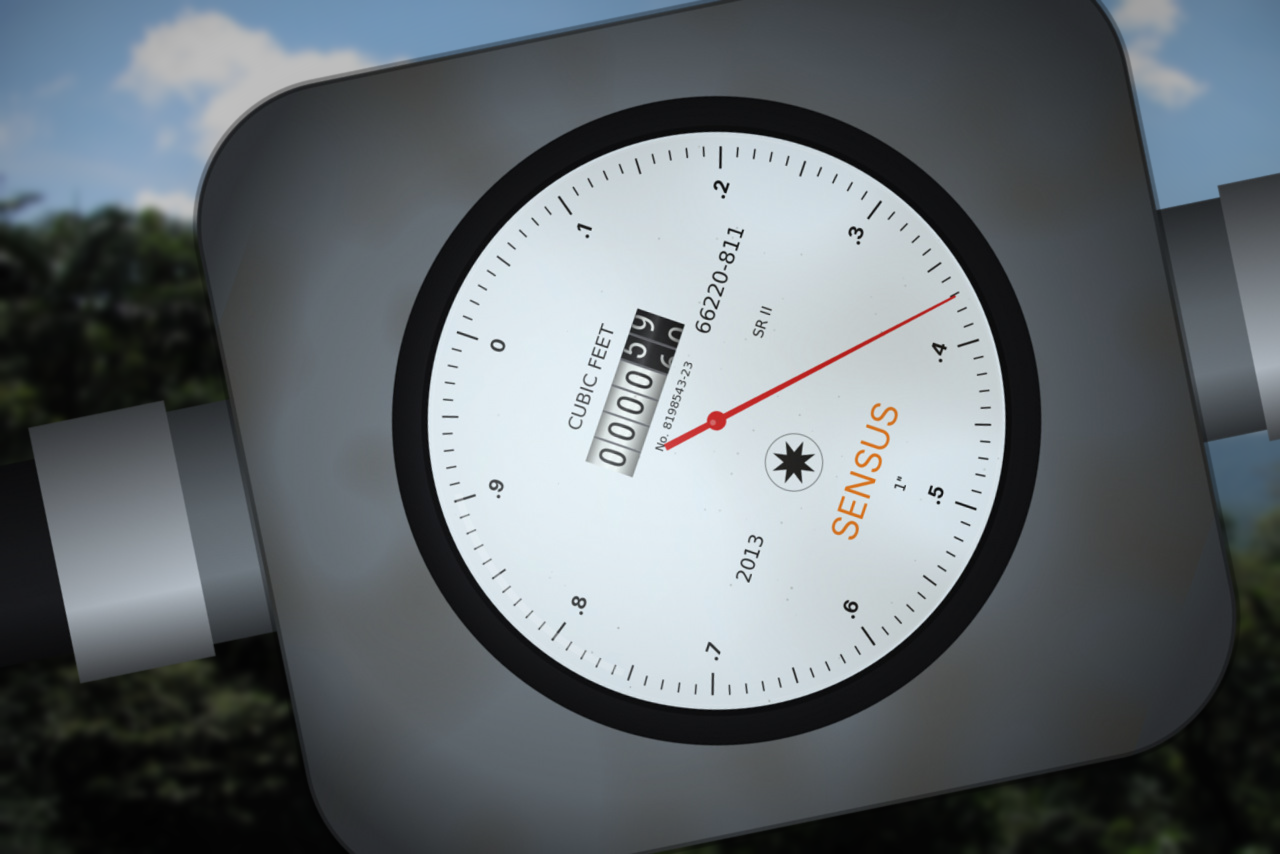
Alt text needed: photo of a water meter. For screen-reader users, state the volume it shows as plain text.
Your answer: 59.37 ft³
